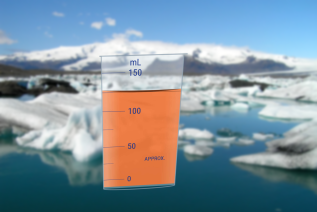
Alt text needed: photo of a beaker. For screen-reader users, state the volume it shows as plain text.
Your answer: 125 mL
